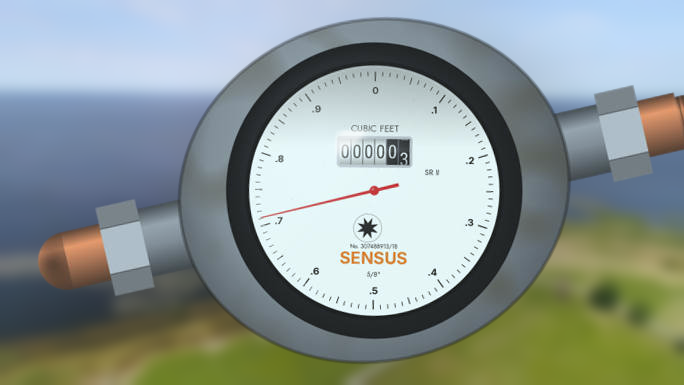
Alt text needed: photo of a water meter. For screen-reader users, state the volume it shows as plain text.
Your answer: 2.71 ft³
